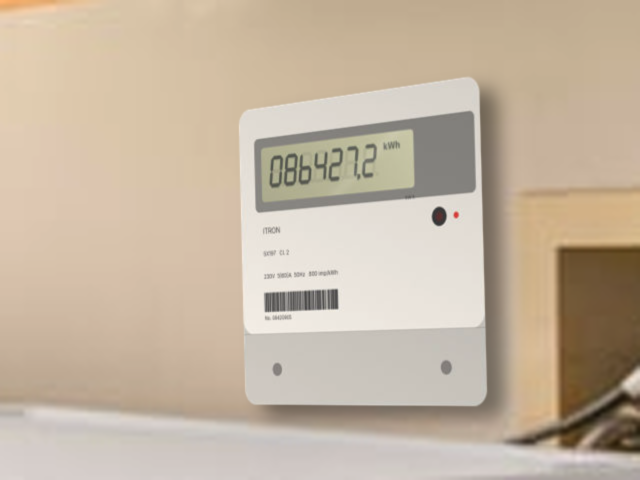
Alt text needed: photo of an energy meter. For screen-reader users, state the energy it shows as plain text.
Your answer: 86427.2 kWh
